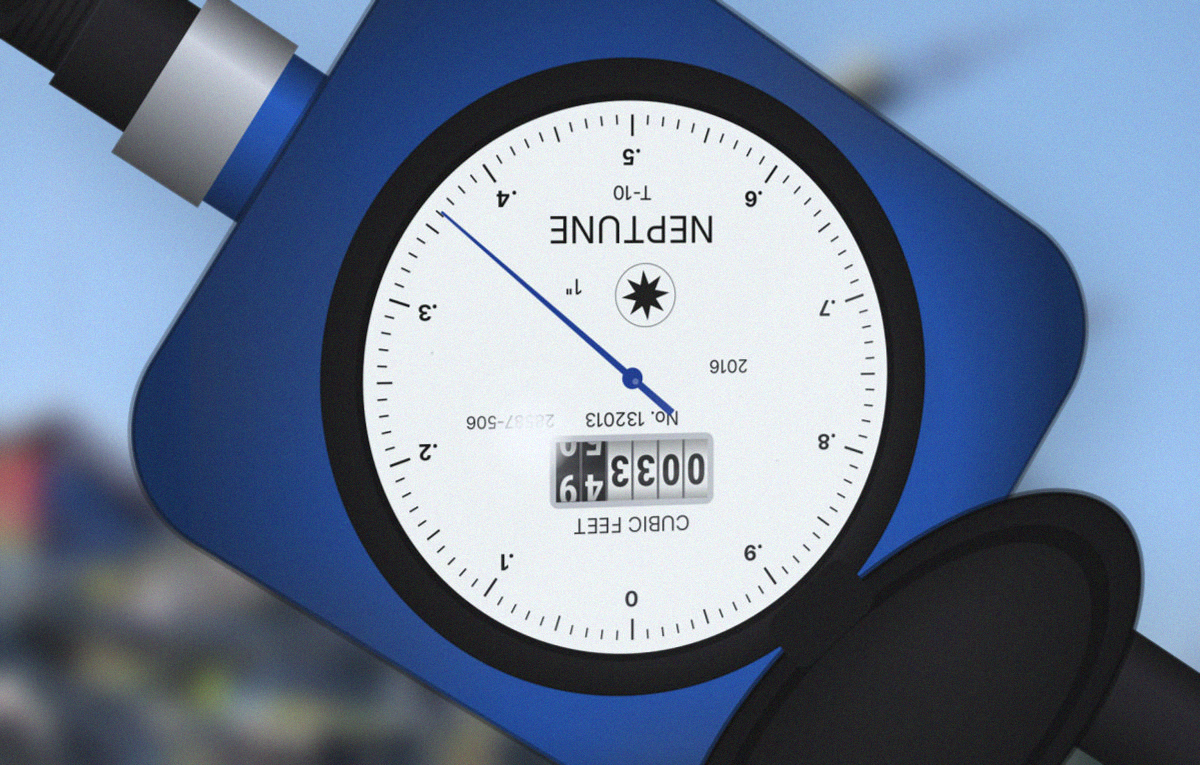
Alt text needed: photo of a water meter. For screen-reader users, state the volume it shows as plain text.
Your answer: 3349.36 ft³
